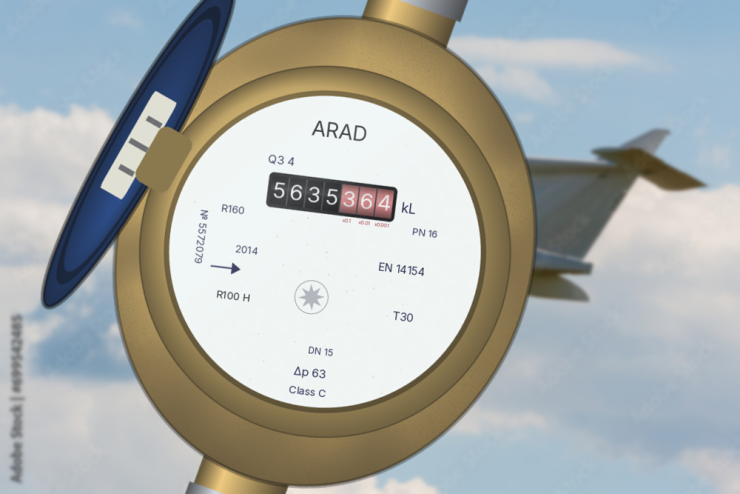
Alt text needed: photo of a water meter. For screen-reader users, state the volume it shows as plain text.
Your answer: 5635.364 kL
